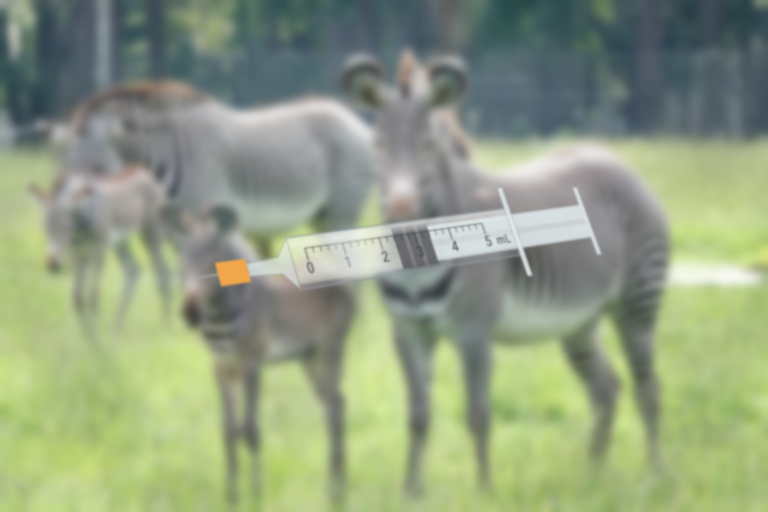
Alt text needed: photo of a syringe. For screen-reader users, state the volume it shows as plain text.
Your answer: 2.4 mL
